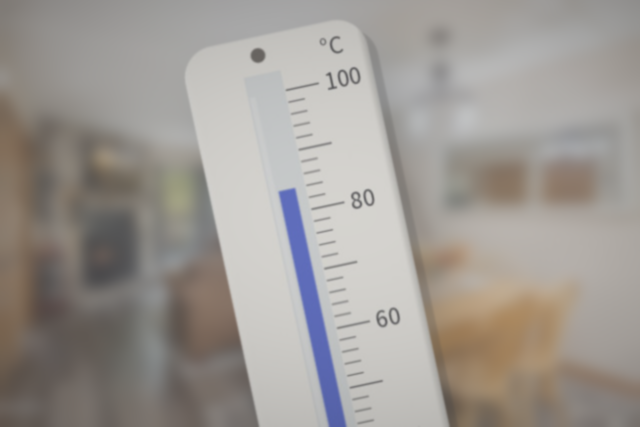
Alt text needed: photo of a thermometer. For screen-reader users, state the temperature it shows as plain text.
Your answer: 84 °C
